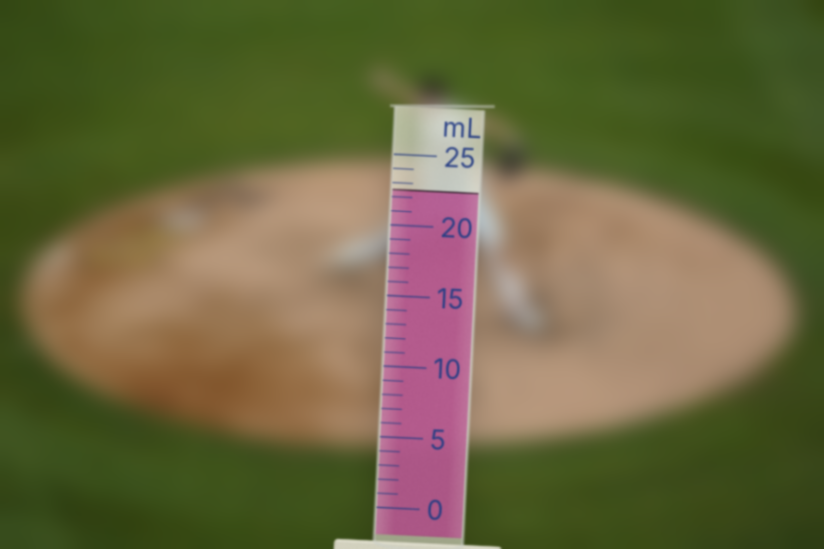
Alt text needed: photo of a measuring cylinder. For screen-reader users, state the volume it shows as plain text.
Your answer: 22.5 mL
